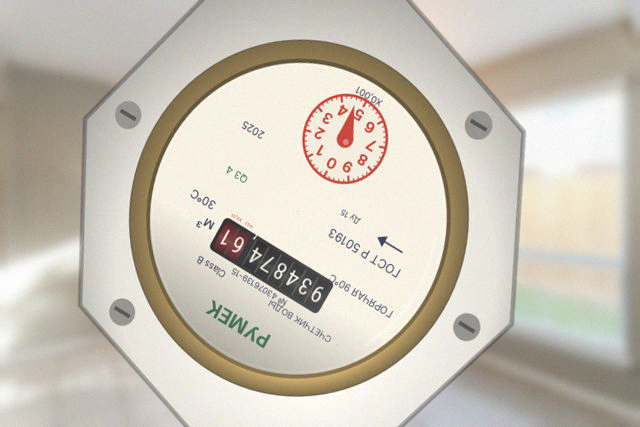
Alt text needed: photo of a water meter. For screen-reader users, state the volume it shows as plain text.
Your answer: 934874.614 m³
